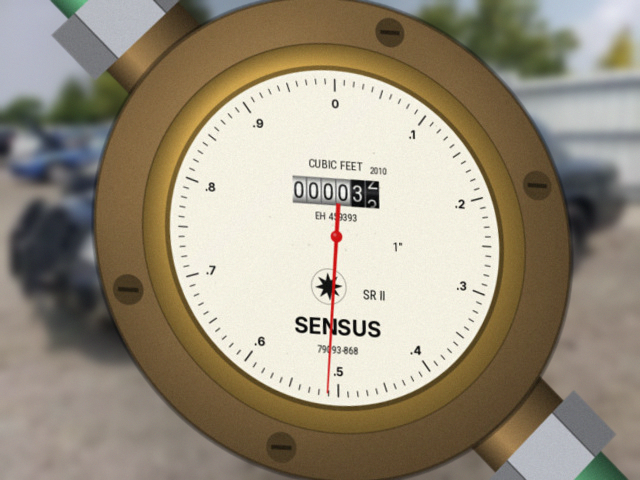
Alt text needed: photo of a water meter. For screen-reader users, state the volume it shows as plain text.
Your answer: 32.51 ft³
